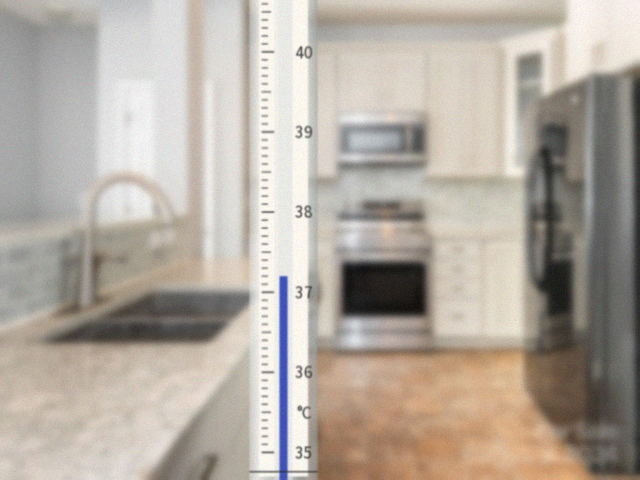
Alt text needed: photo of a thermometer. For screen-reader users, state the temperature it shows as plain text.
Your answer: 37.2 °C
